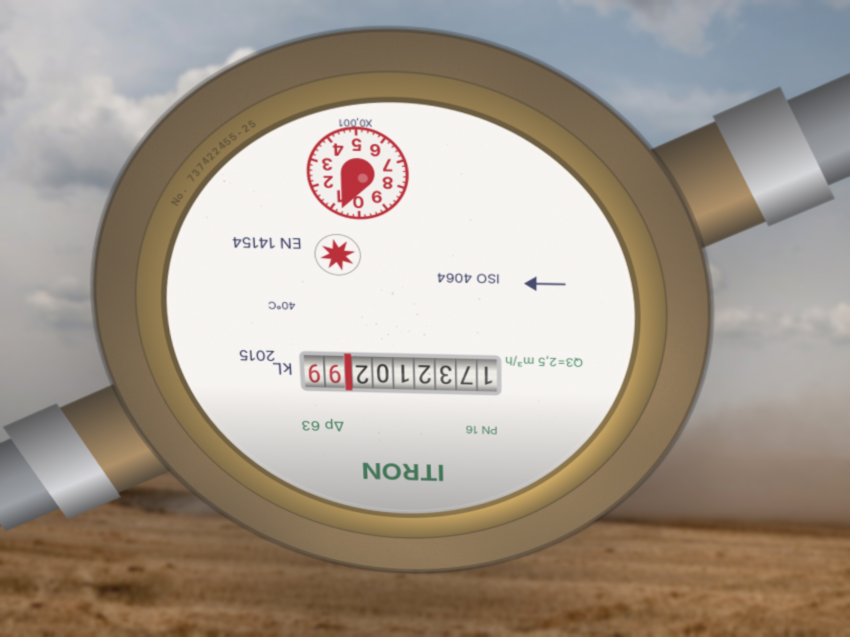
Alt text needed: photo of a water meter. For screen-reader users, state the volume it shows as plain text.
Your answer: 1732102.990 kL
